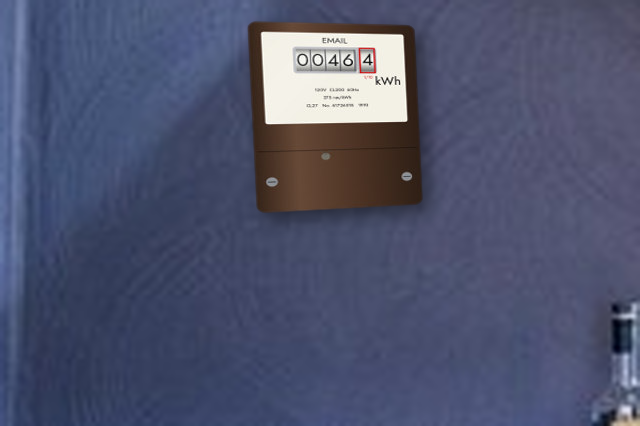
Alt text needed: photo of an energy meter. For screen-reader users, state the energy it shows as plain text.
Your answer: 46.4 kWh
